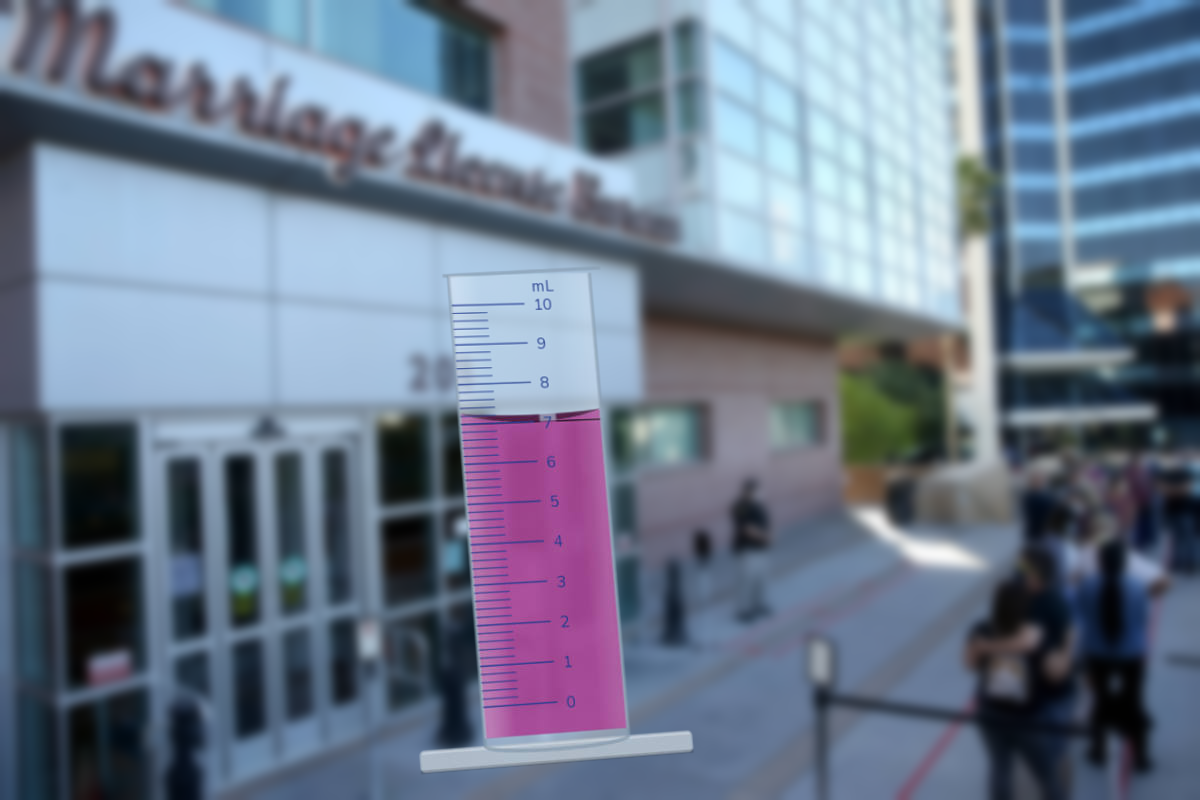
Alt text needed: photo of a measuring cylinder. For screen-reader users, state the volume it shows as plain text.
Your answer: 7 mL
